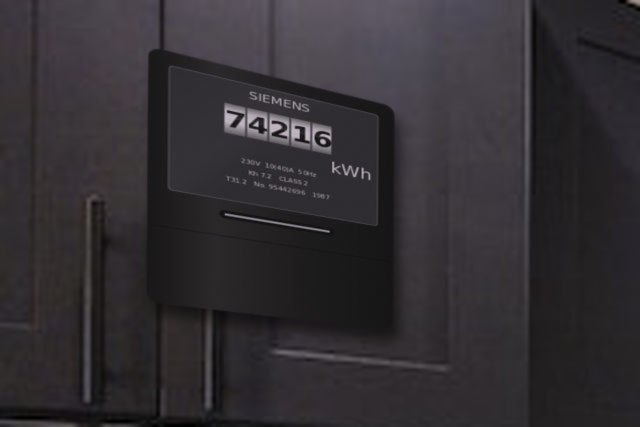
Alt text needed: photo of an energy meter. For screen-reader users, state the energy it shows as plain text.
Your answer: 74216 kWh
